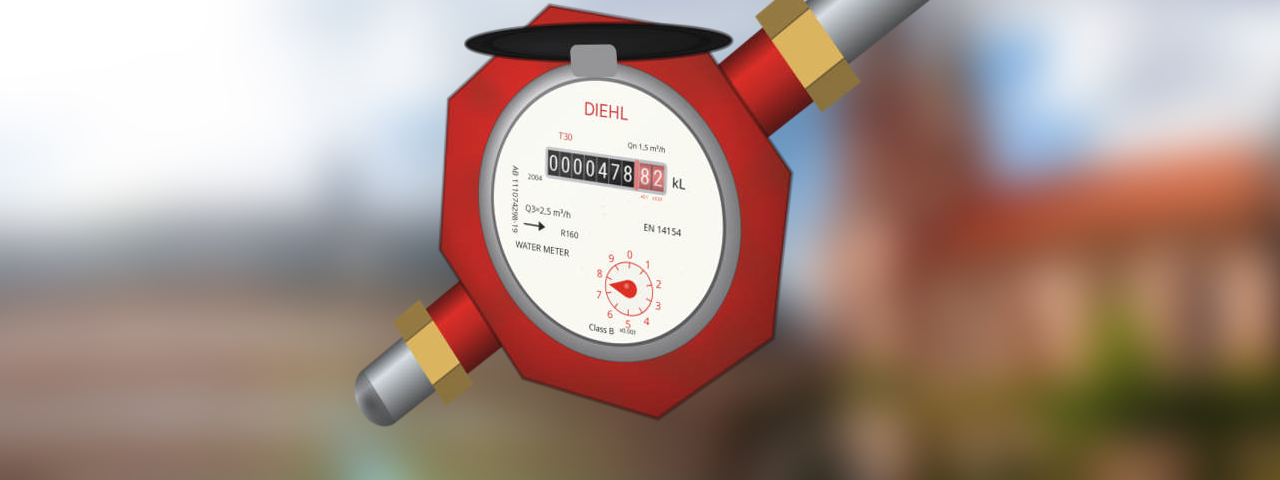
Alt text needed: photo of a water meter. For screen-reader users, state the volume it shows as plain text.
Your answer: 478.827 kL
